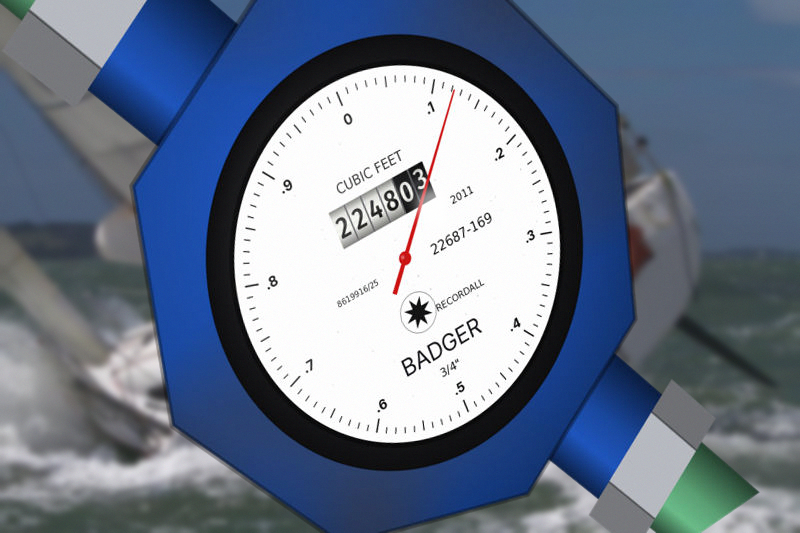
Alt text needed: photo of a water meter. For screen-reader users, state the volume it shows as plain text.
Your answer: 224803.12 ft³
